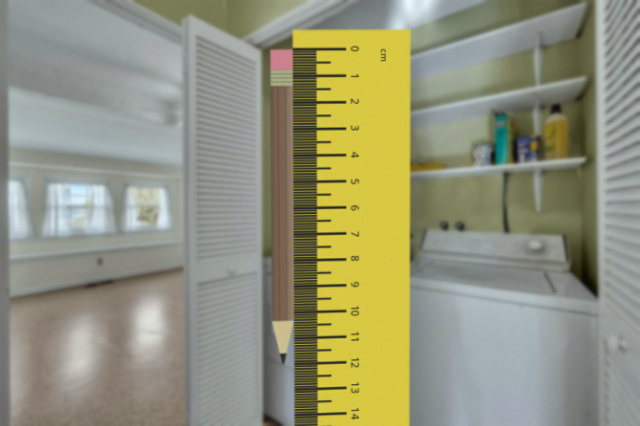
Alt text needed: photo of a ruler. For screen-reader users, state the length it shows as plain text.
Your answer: 12 cm
